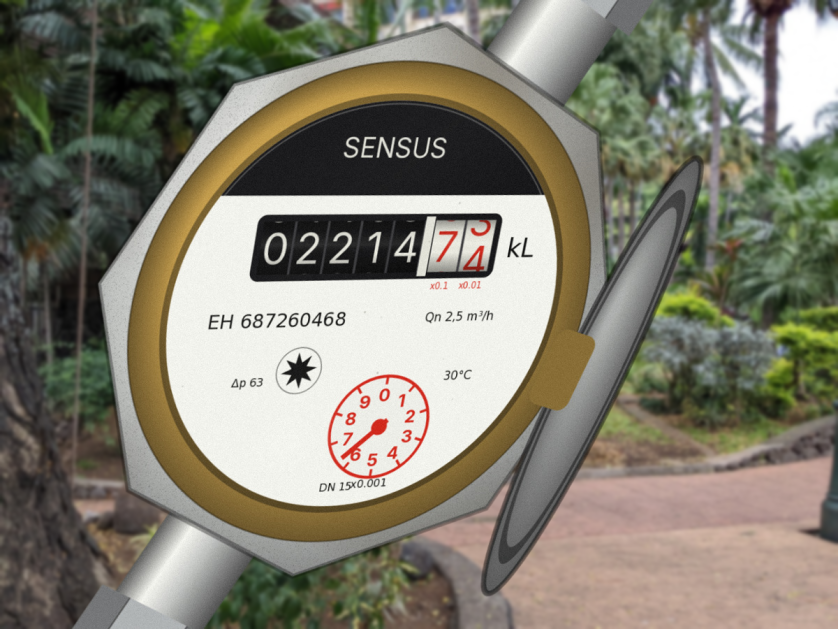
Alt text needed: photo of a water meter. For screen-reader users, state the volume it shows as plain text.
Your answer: 2214.736 kL
